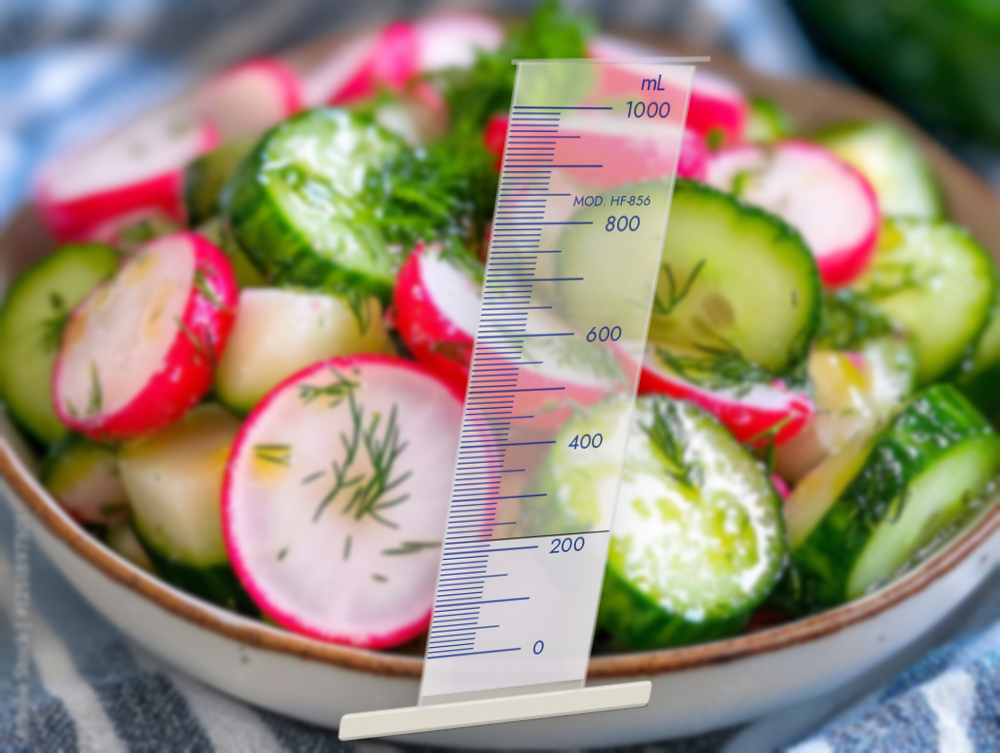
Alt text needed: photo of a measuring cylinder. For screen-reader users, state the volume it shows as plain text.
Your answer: 220 mL
